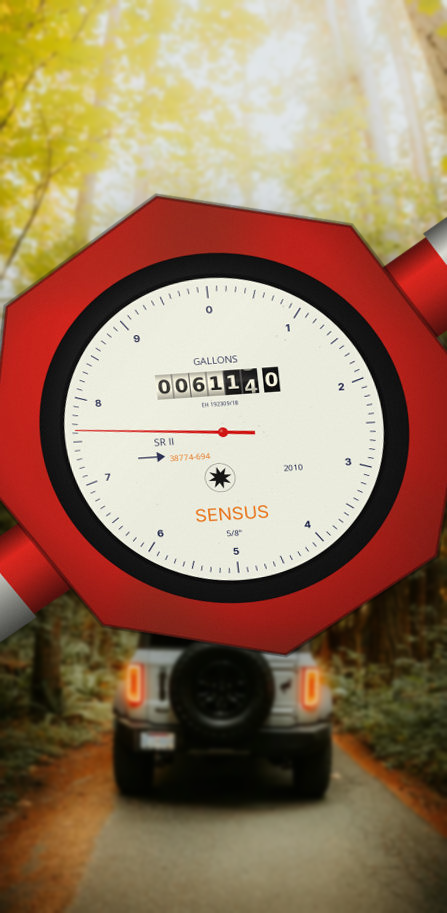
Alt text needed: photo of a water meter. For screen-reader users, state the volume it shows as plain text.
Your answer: 61137.6 gal
